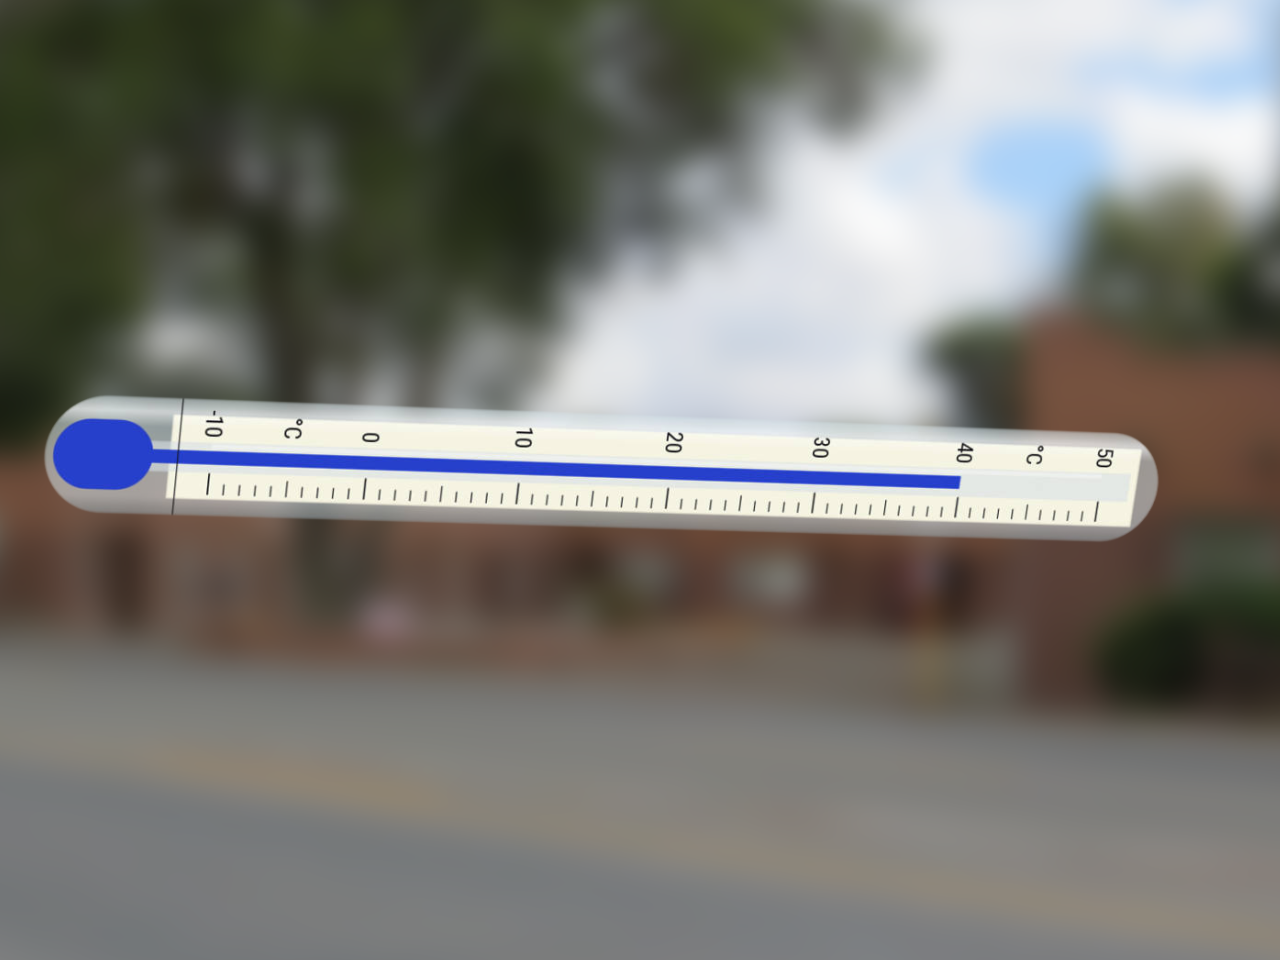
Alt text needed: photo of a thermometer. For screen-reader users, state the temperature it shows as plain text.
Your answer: 40 °C
